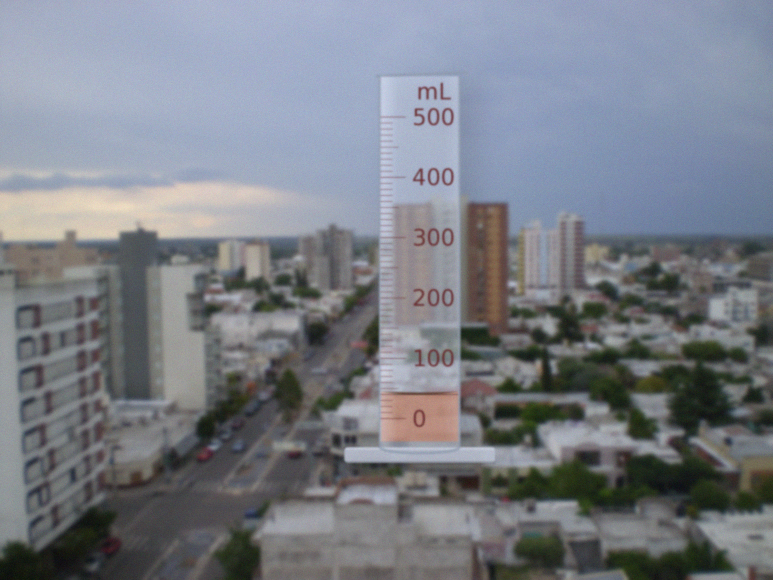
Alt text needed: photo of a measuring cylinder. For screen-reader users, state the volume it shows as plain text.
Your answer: 40 mL
